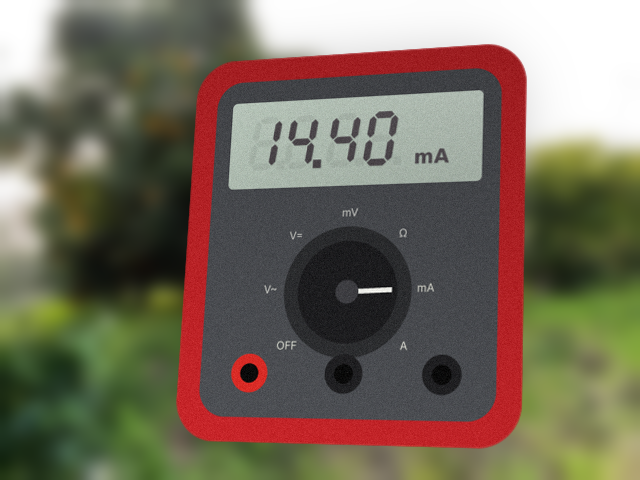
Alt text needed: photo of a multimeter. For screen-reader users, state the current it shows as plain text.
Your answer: 14.40 mA
